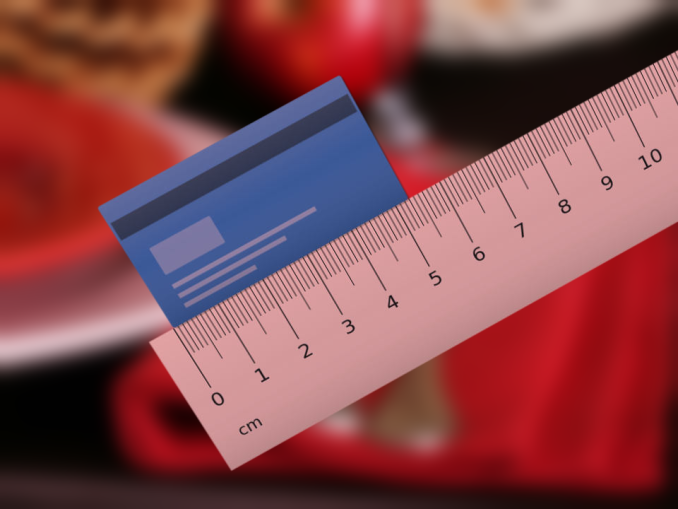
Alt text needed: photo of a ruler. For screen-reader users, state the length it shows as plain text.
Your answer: 5.3 cm
